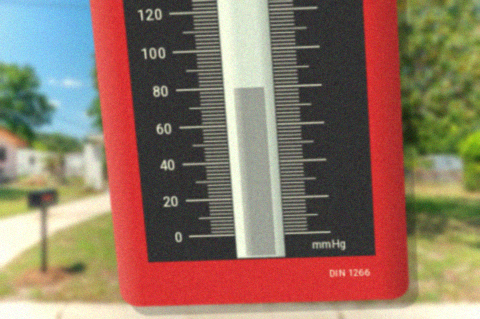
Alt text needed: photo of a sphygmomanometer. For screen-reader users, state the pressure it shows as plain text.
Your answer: 80 mmHg
